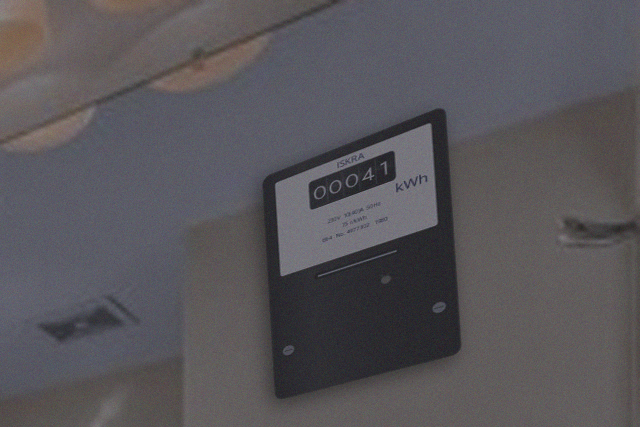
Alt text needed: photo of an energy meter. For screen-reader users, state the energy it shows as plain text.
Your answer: 41 kWh
